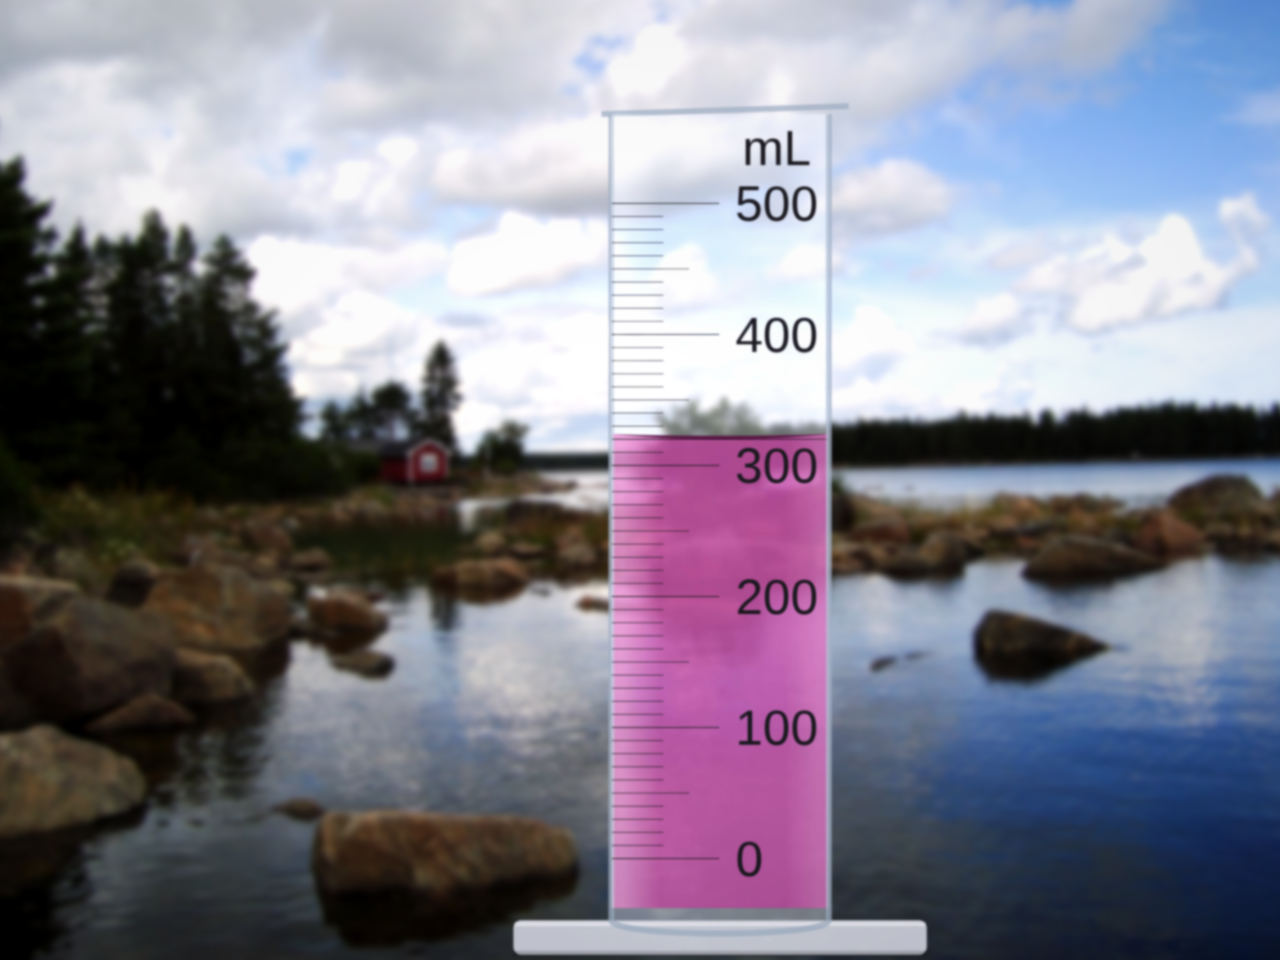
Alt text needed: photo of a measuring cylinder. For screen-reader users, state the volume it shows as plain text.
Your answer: 320 mL
